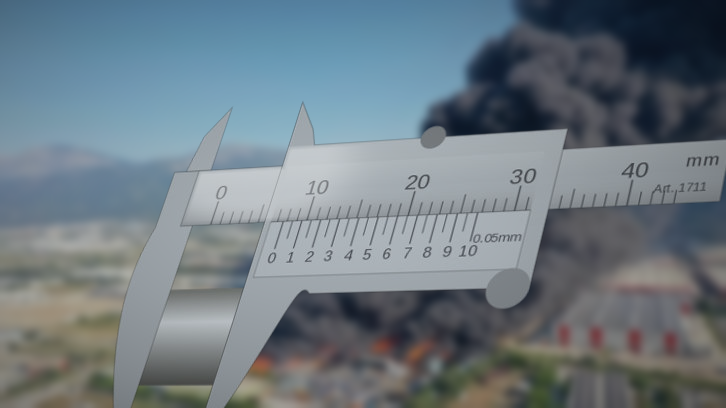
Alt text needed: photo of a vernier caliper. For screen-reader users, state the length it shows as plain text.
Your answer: 7.6 mm
